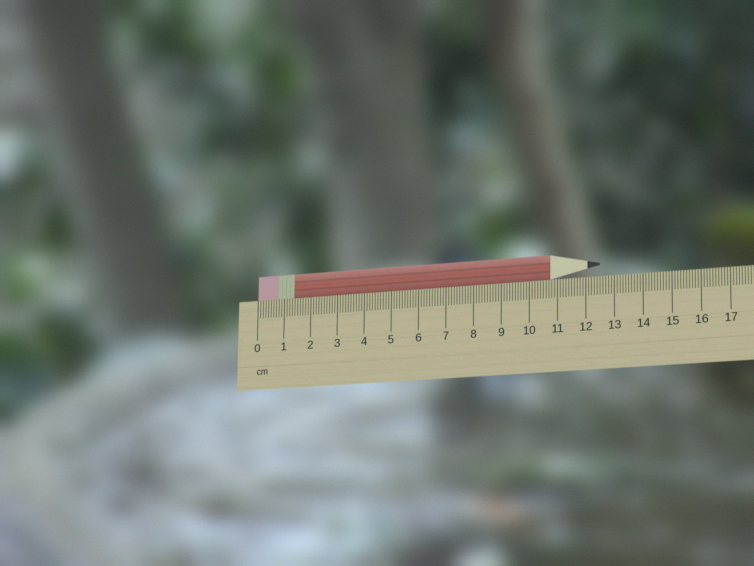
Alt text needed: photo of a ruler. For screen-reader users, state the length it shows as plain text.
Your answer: 12.5 cm
